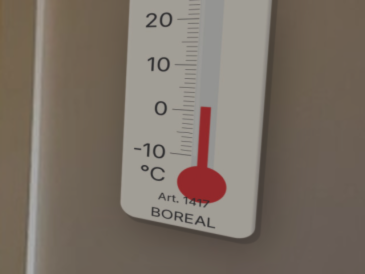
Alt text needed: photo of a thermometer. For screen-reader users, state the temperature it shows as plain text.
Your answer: 1 °C
